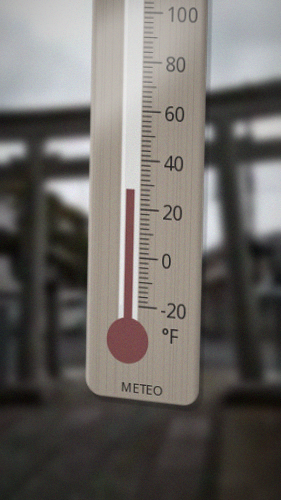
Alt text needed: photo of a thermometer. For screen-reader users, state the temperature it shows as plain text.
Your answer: 28 °F
